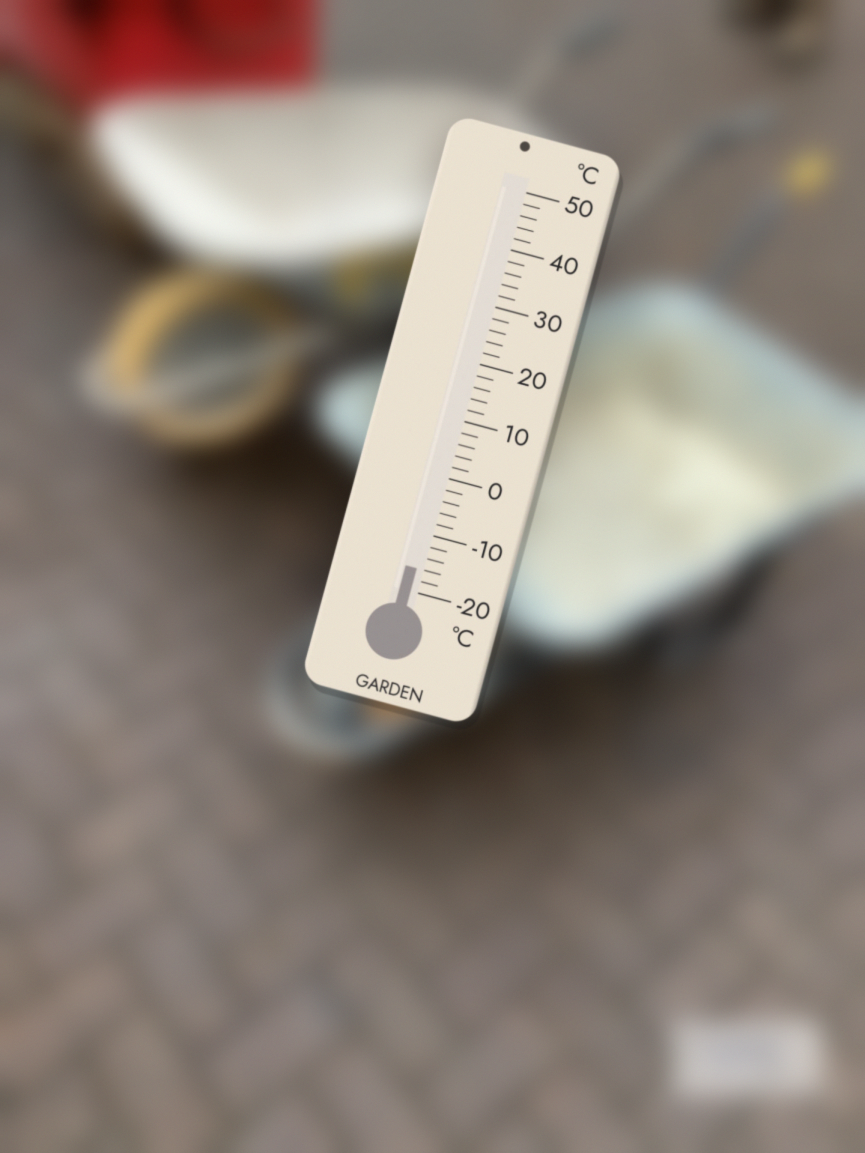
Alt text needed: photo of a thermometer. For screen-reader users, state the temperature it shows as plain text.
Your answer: -16 °C
